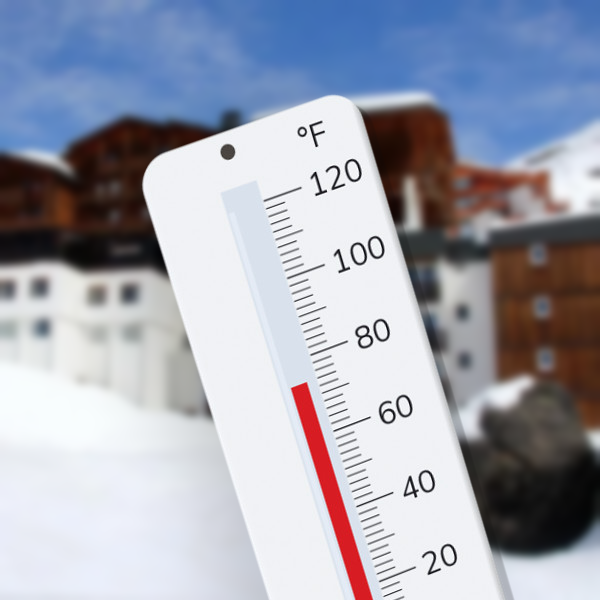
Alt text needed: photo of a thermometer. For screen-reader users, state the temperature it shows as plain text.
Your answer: 74 °F
